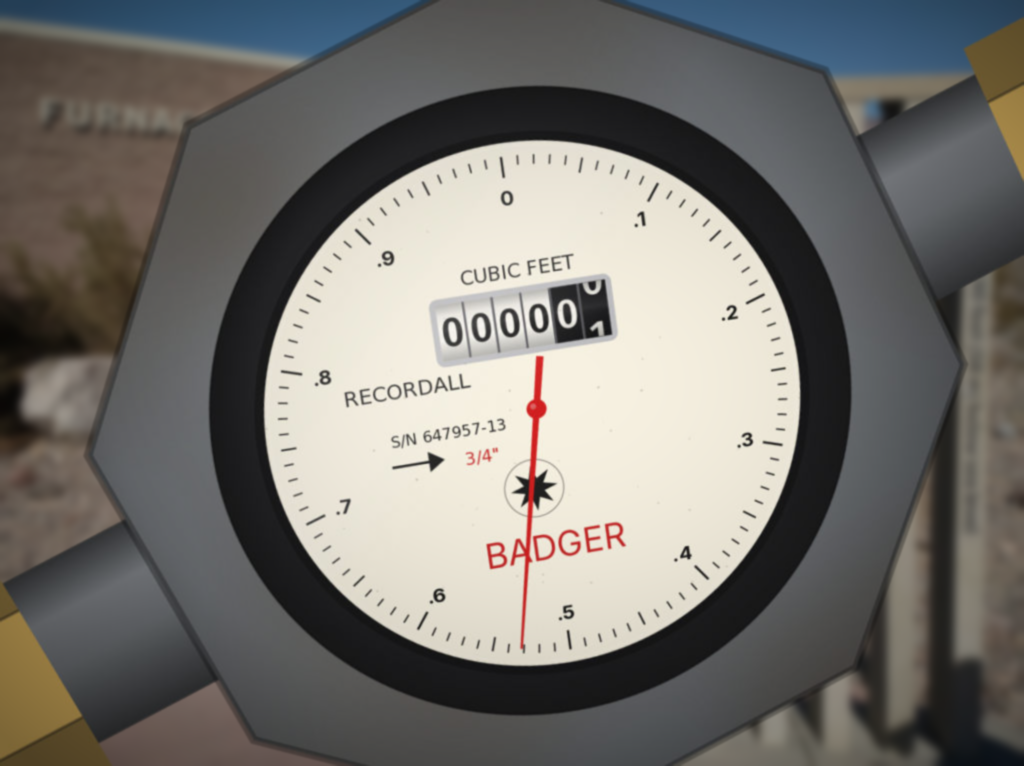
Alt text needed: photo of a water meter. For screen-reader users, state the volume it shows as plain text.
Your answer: 0.53 ft³
